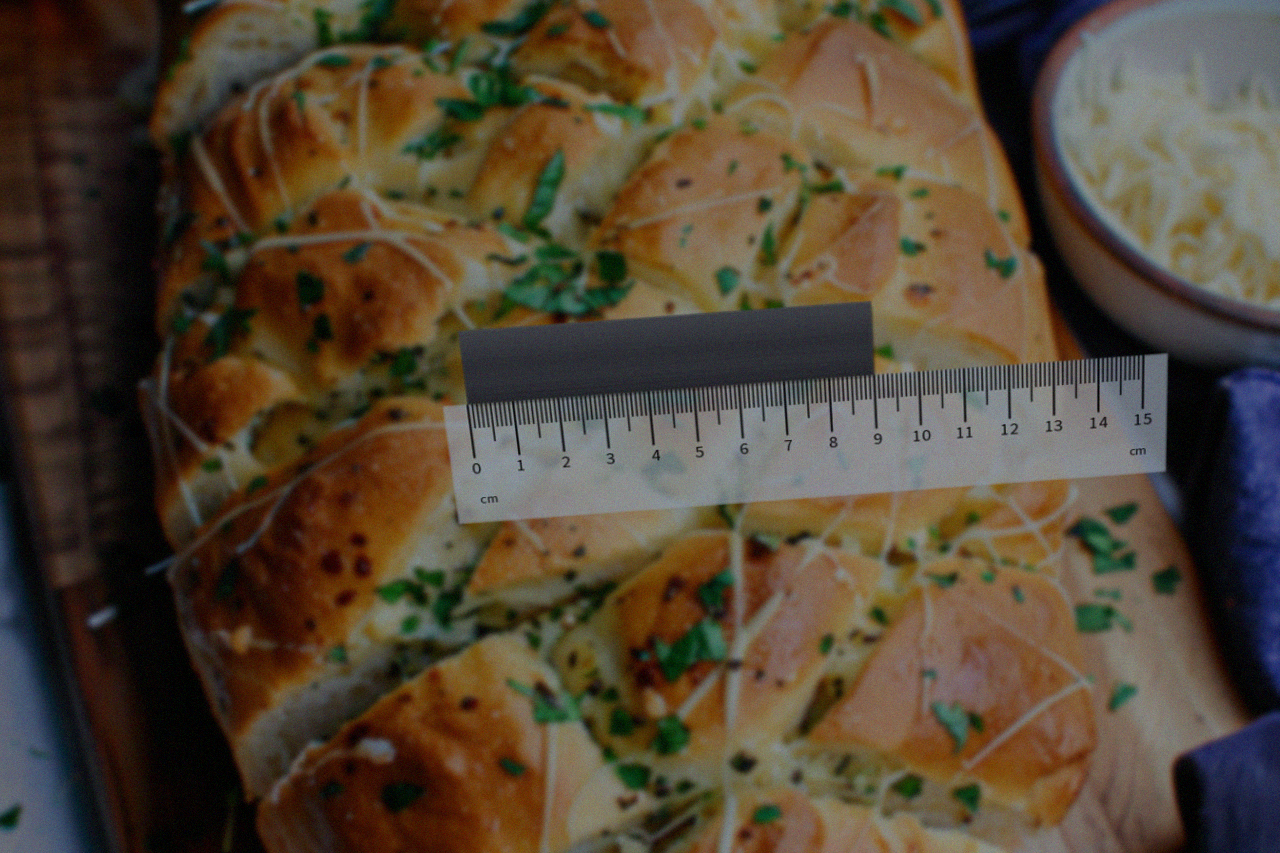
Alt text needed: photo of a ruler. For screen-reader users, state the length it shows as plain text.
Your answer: 9 cm
